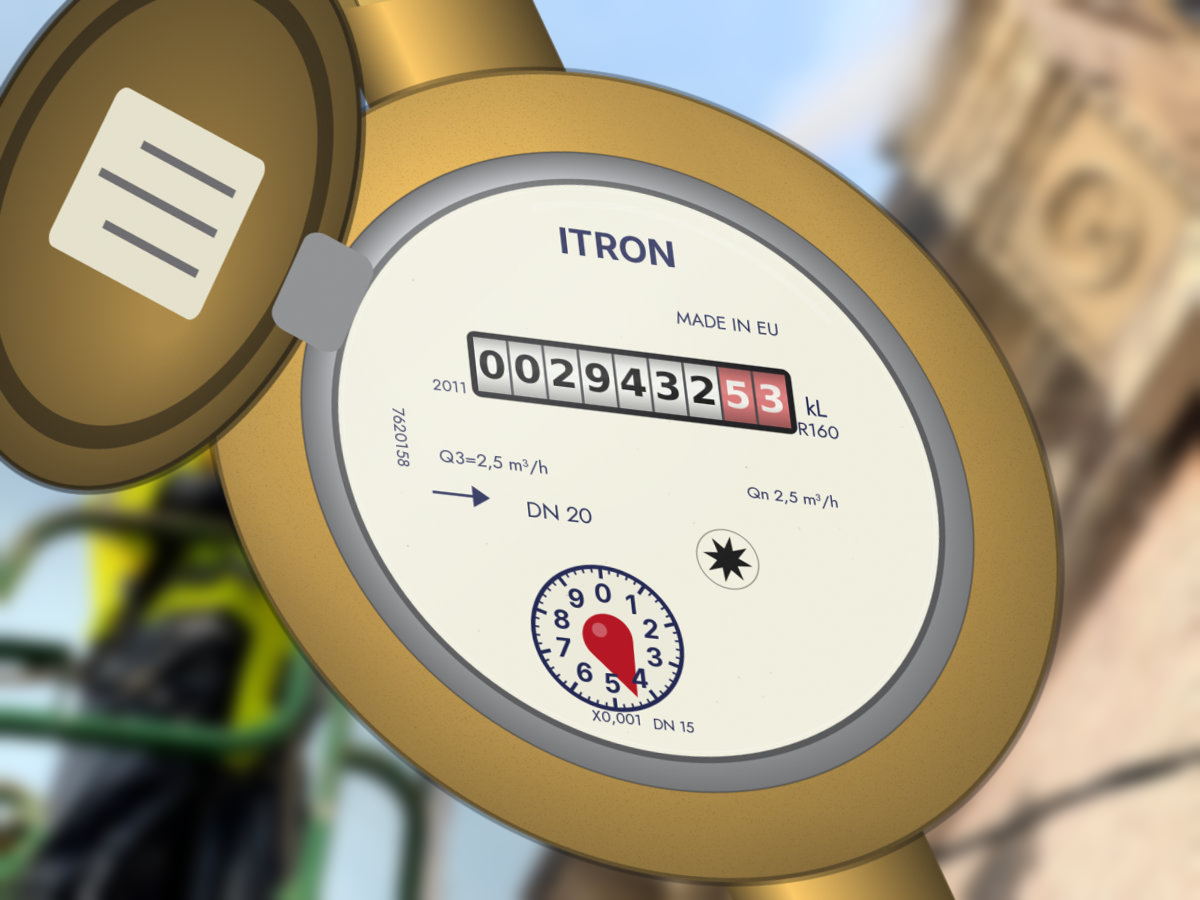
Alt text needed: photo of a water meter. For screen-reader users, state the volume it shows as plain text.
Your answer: 29432.534 kL
